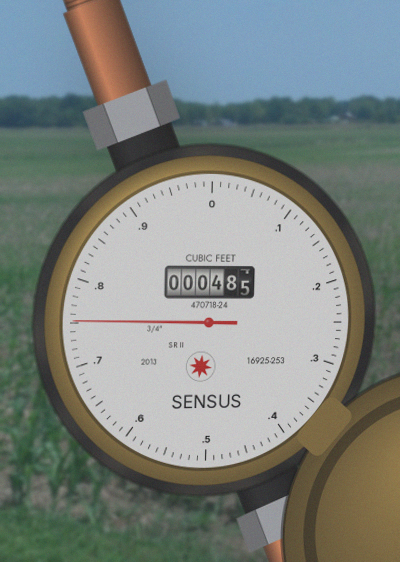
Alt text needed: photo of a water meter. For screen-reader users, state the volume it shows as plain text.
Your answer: 484.75 ft³
